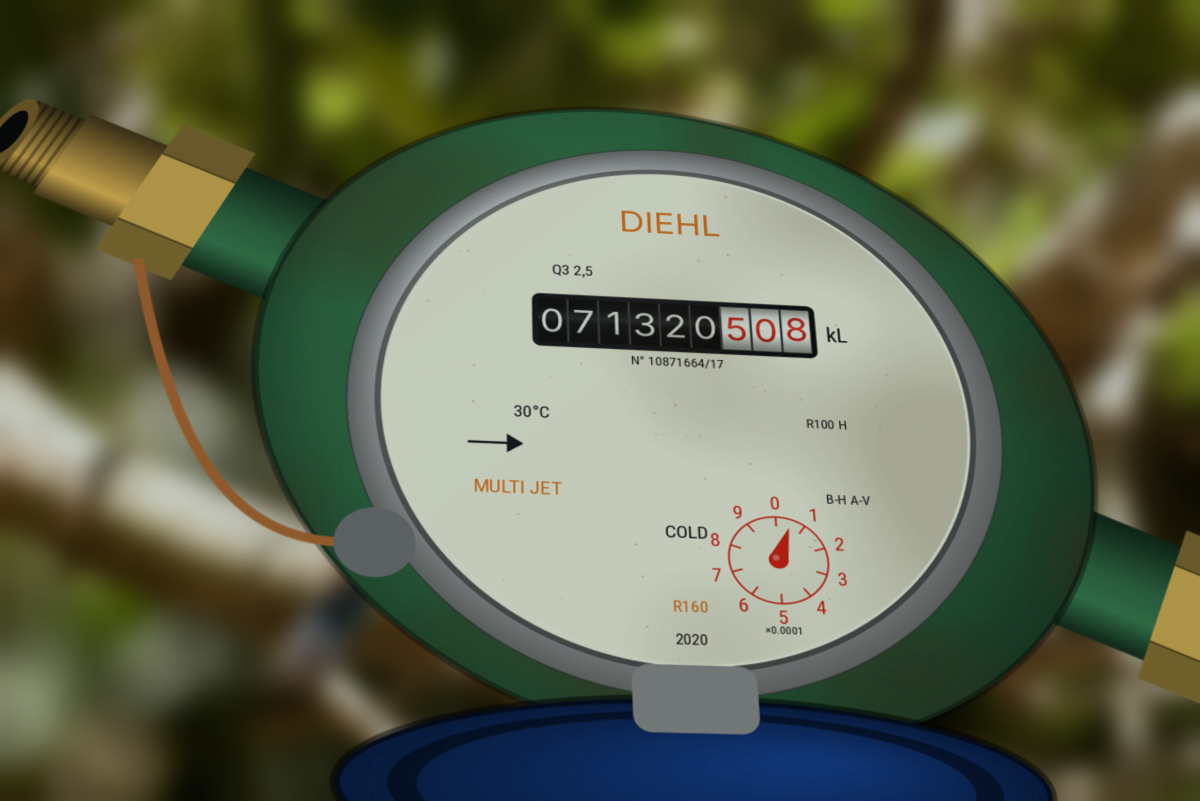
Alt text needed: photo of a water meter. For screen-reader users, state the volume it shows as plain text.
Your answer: 71320.5080 kL
